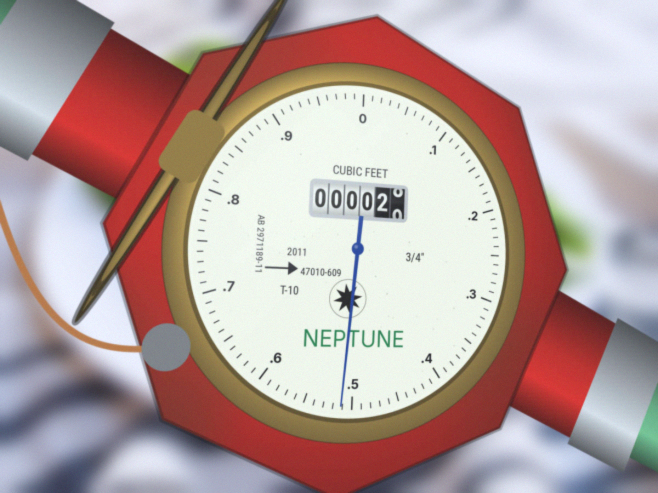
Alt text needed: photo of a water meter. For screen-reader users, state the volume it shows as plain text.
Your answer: 28.51 ft³
